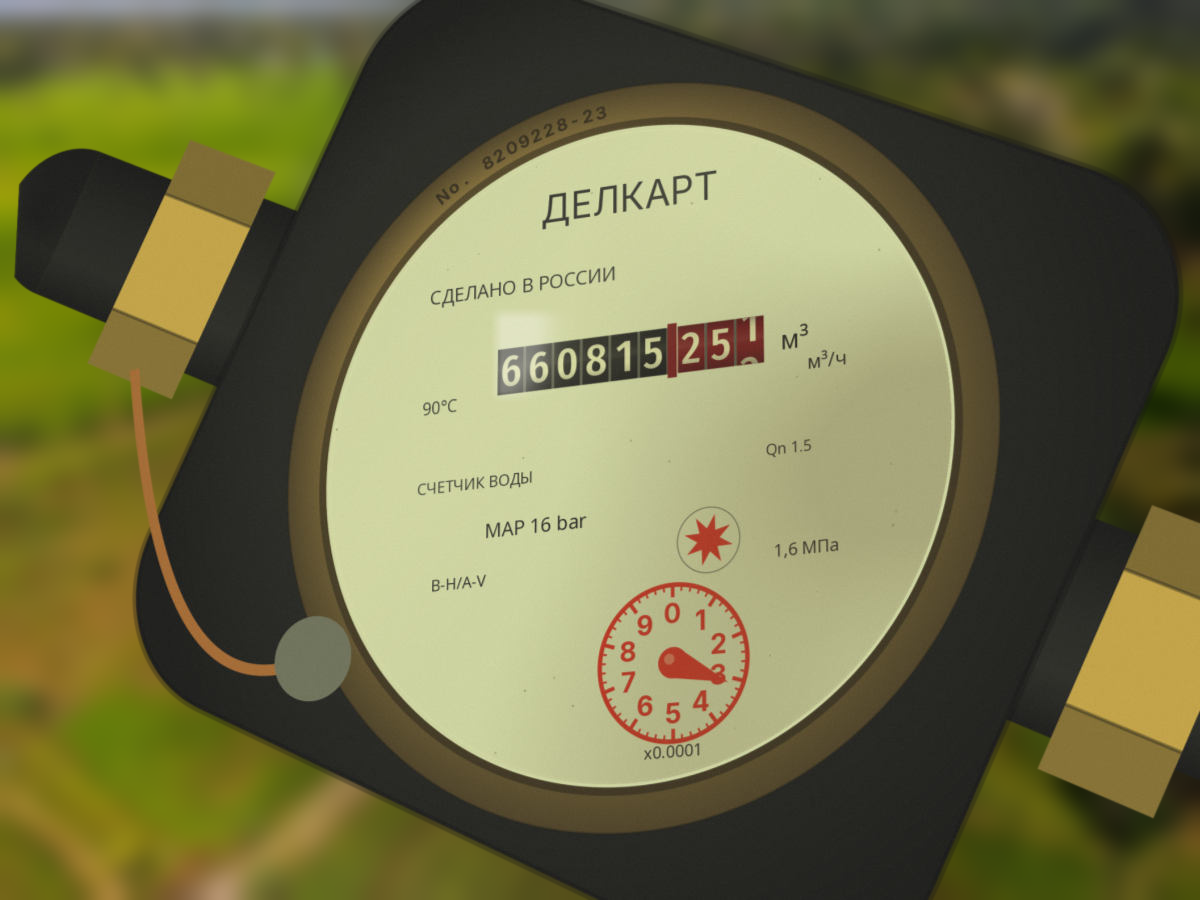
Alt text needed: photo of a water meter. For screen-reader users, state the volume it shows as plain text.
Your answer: 660815.2513 m³
